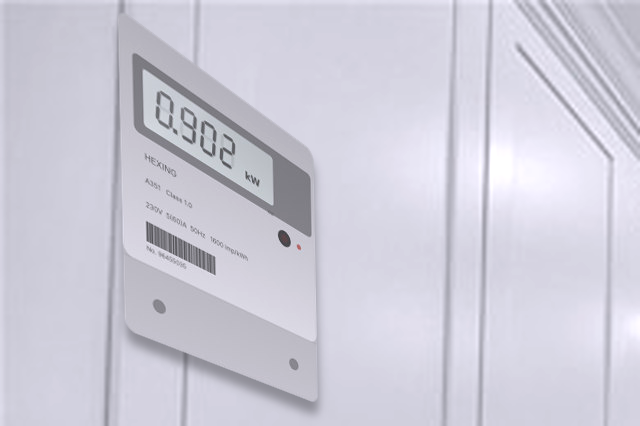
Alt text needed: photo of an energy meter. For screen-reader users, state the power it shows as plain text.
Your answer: 0.902 kW
